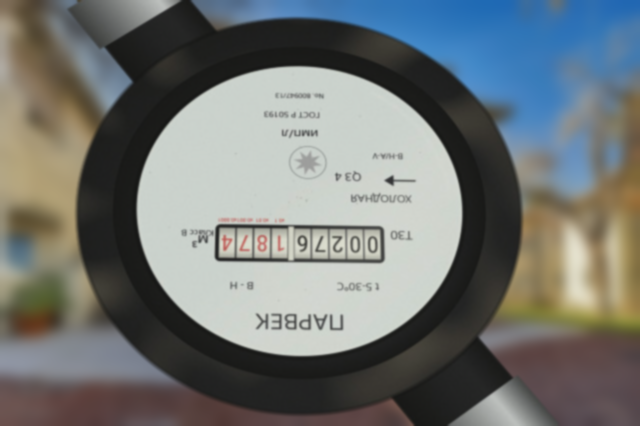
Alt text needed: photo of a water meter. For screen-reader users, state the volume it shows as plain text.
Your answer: 276.1874 m³
